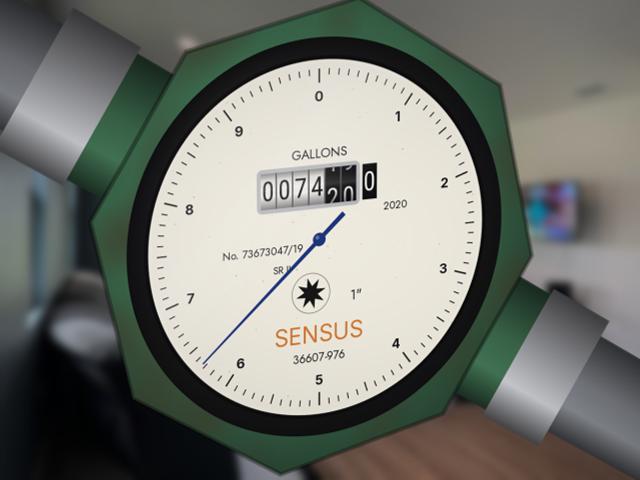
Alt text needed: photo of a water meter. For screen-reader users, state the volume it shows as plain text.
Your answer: 74196.3 gal
